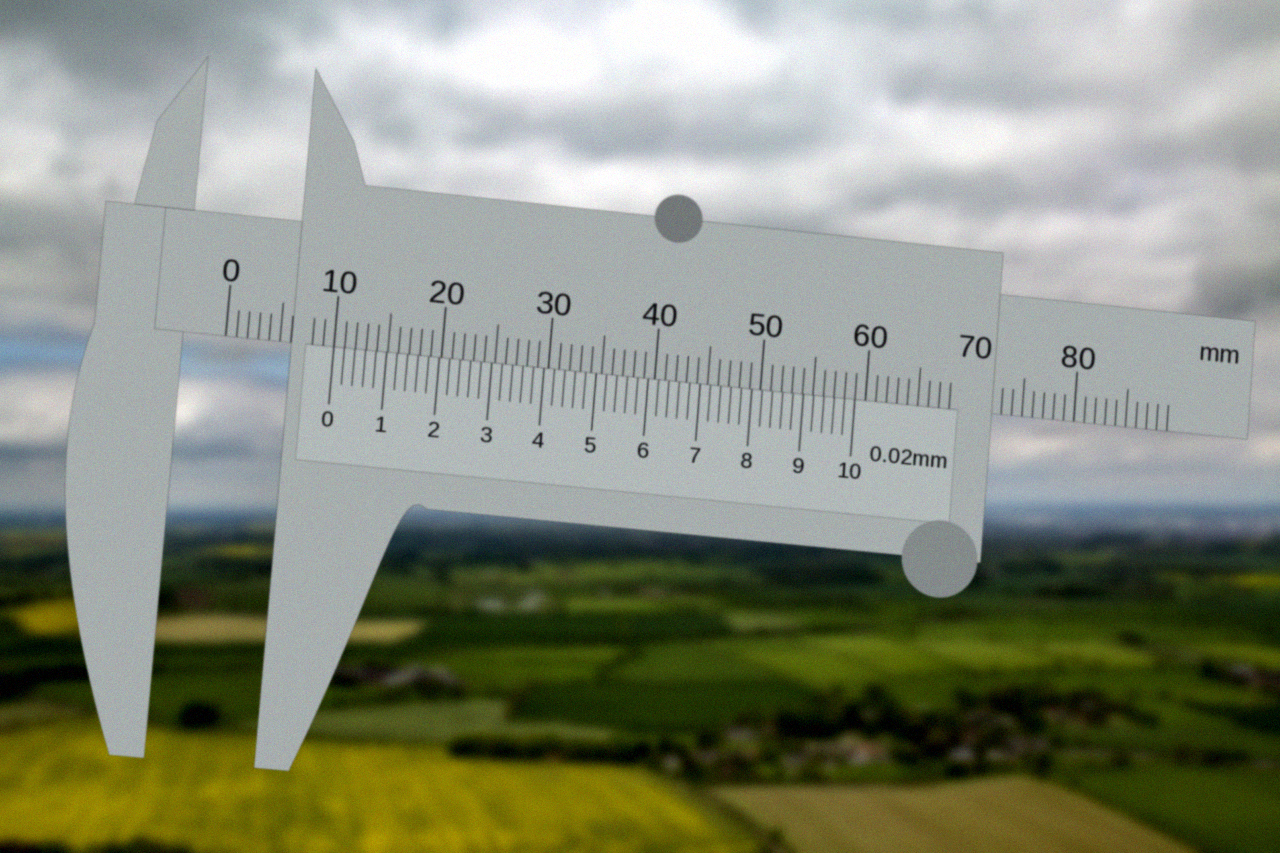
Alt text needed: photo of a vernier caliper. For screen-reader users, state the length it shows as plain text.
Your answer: 10.0 mm
